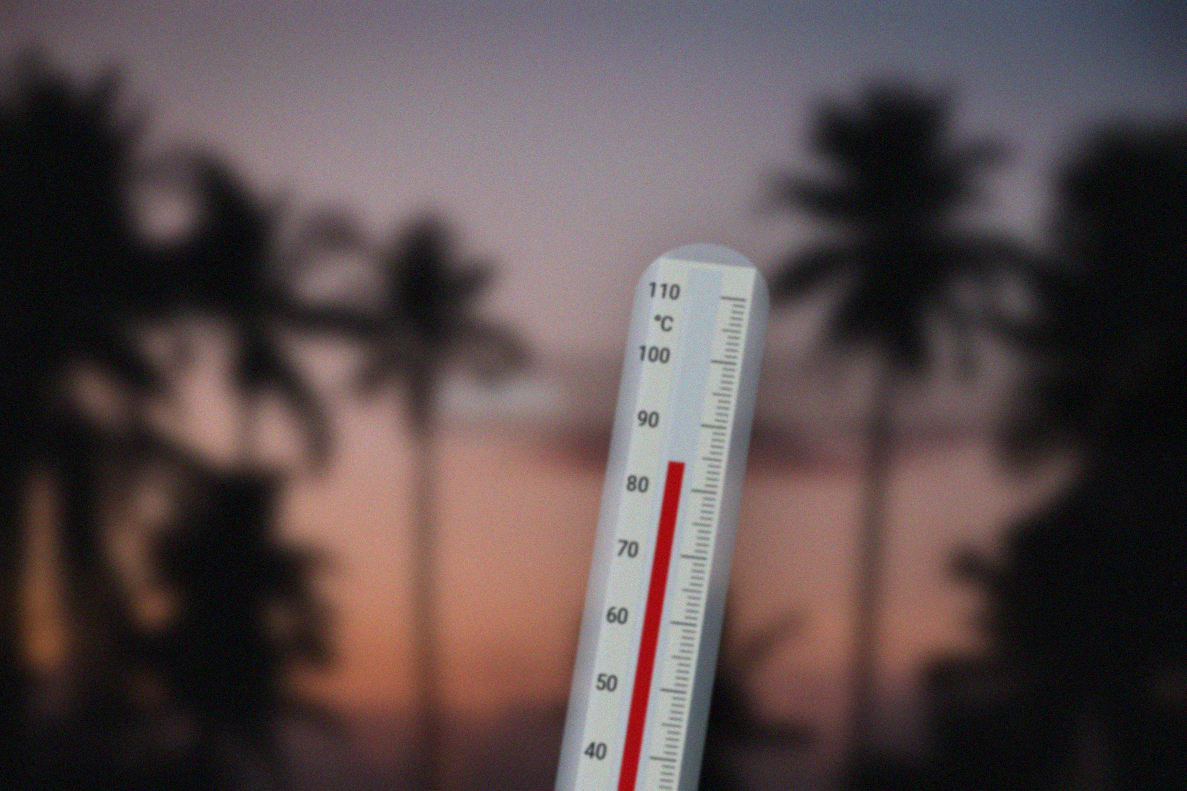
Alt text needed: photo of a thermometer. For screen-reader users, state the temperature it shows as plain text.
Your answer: 84 °C
